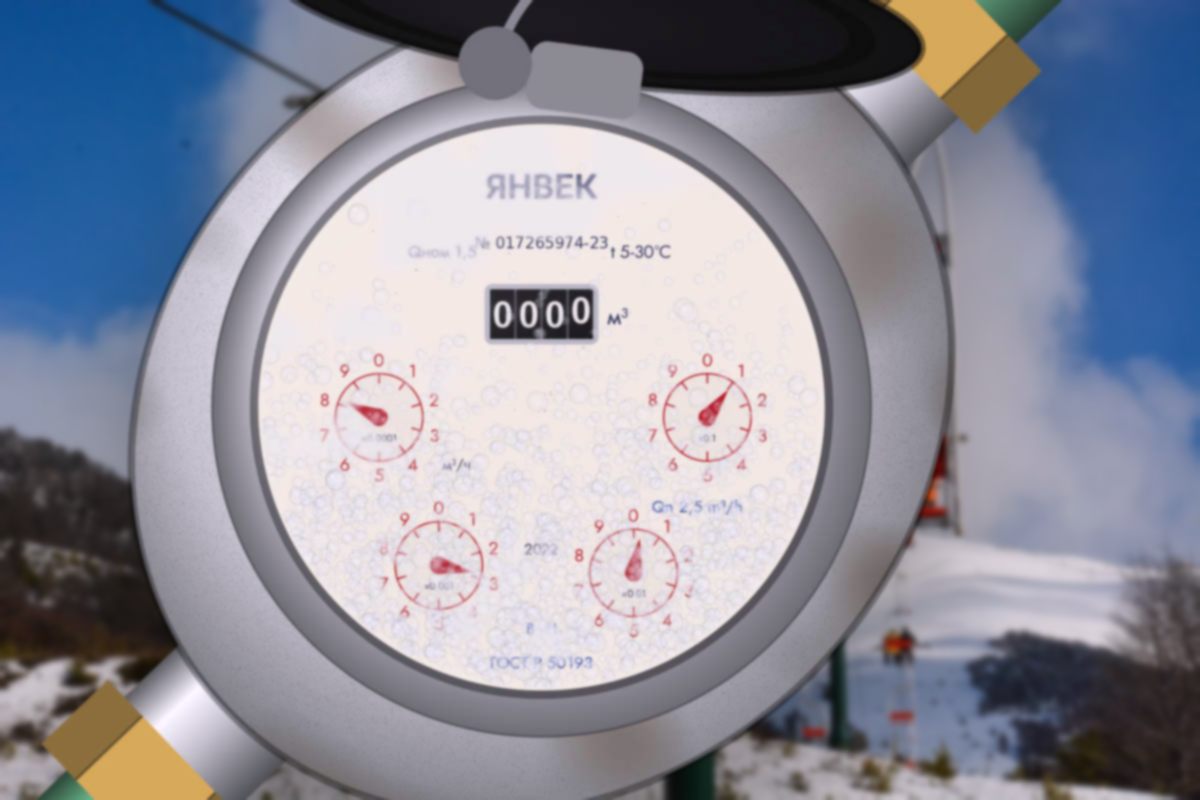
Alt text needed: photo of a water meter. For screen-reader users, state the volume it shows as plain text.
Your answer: 0.1028 m³
